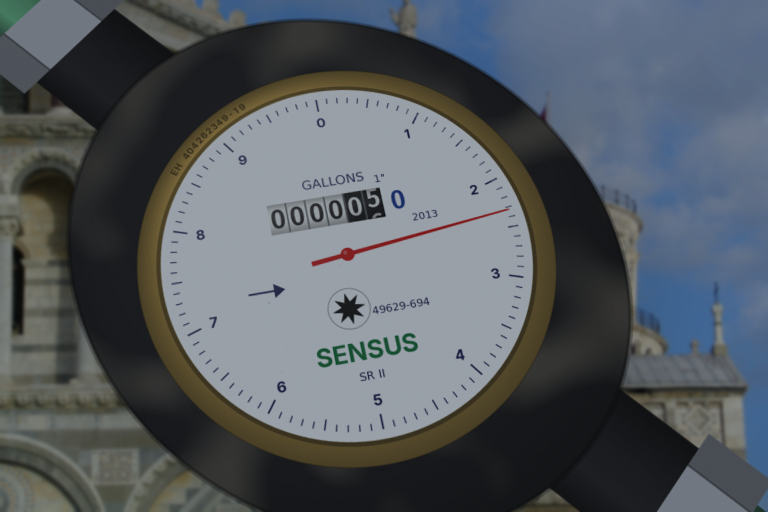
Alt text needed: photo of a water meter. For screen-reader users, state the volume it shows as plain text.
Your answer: 52.3 gal
